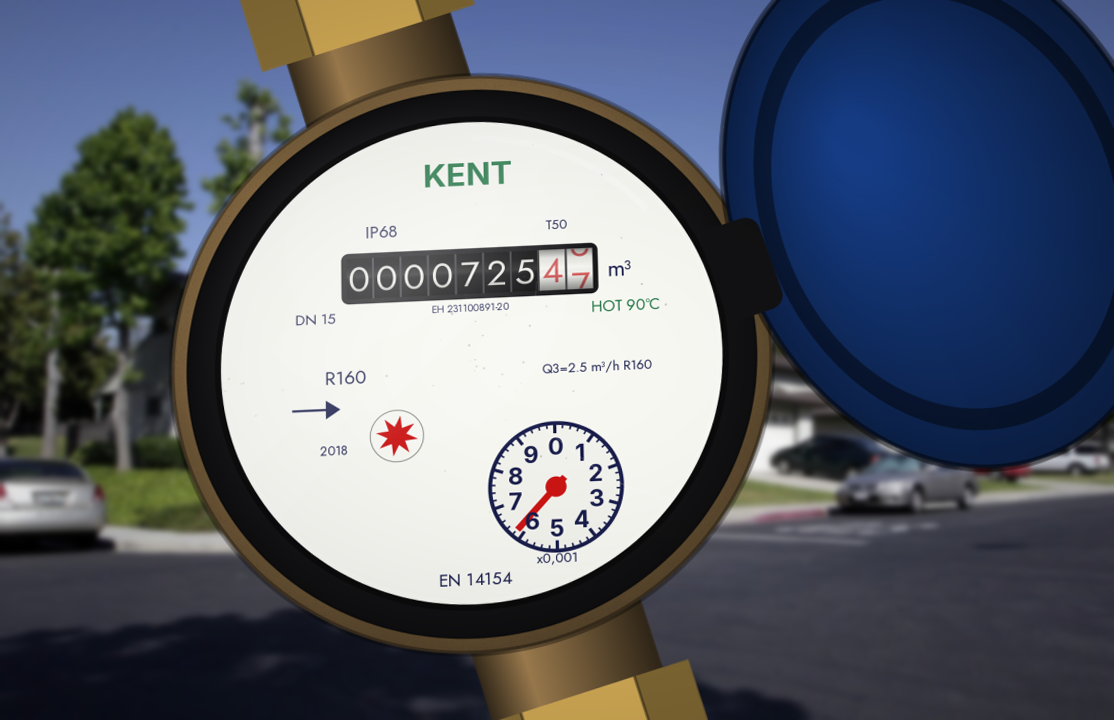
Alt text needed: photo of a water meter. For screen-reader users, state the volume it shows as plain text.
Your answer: 725.466 m³
